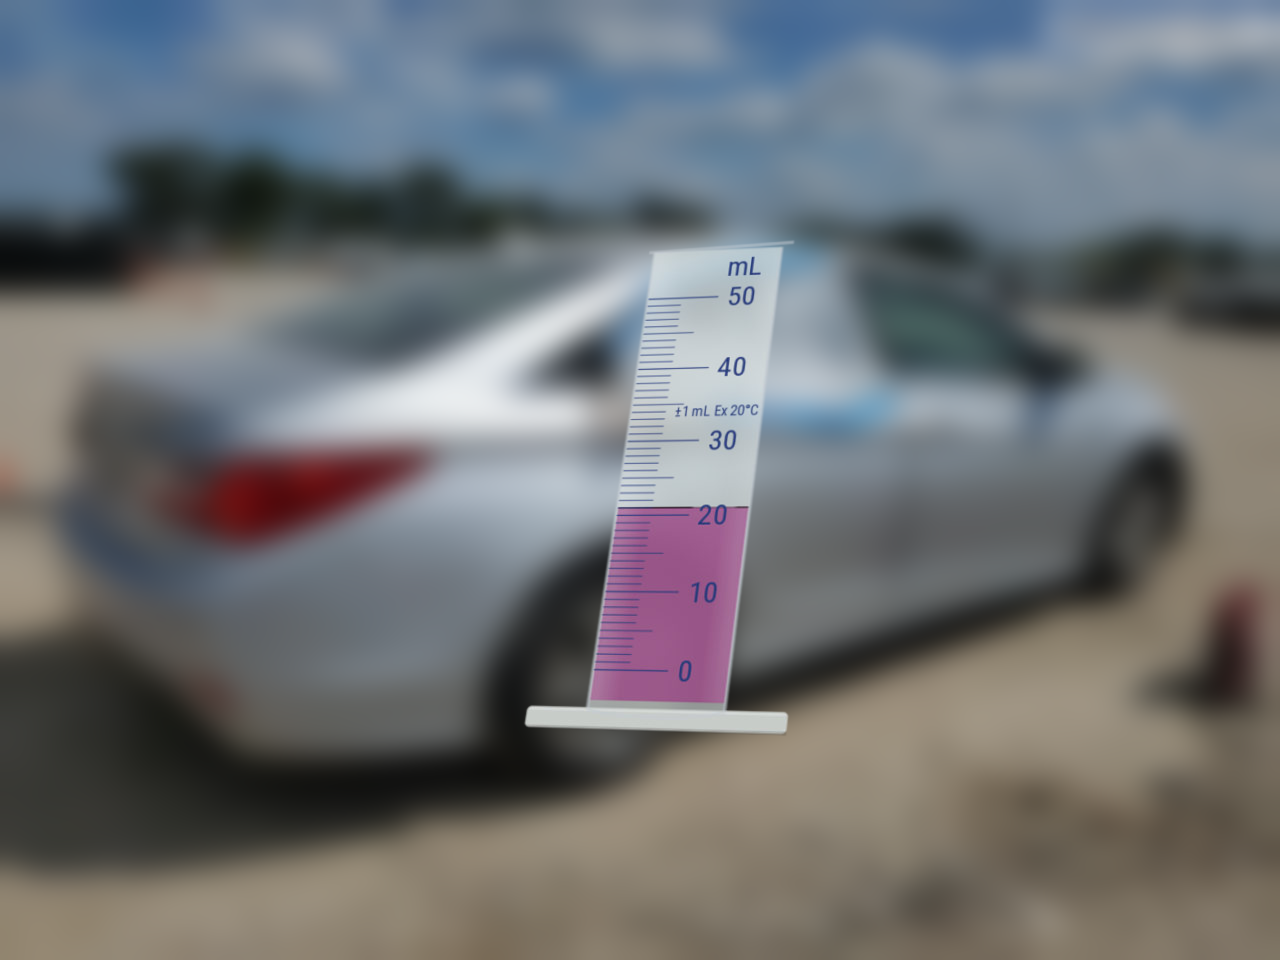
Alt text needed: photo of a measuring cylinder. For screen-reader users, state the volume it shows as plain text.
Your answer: 21 mL
